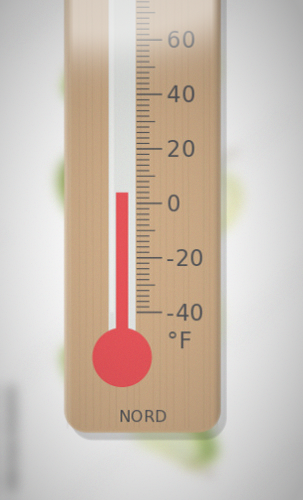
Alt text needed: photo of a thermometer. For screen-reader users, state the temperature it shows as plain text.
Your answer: 4 °F
